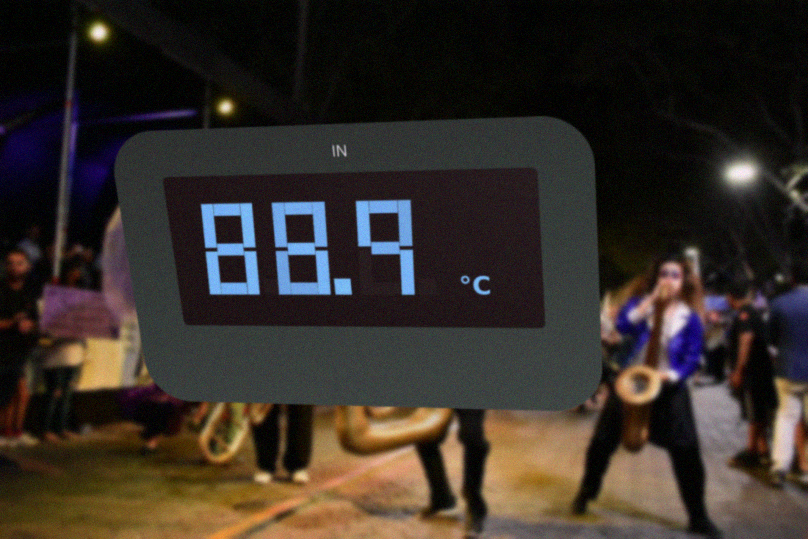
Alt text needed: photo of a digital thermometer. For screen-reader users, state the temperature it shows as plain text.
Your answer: 88.9 °C
